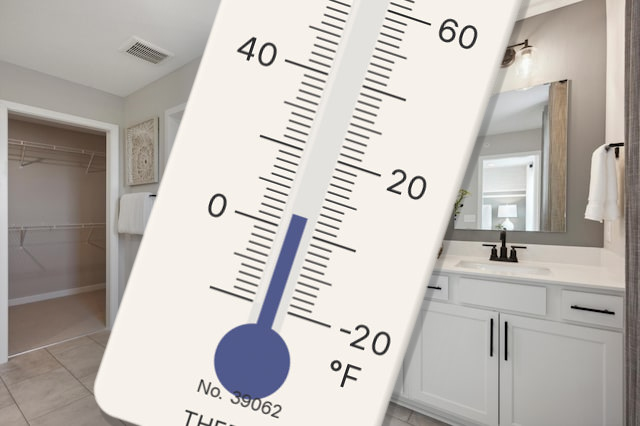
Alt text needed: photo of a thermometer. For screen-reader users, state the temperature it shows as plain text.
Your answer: 4 °F
